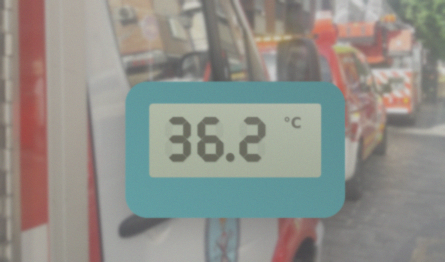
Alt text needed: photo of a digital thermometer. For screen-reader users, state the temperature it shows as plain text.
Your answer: 36.2 °C
